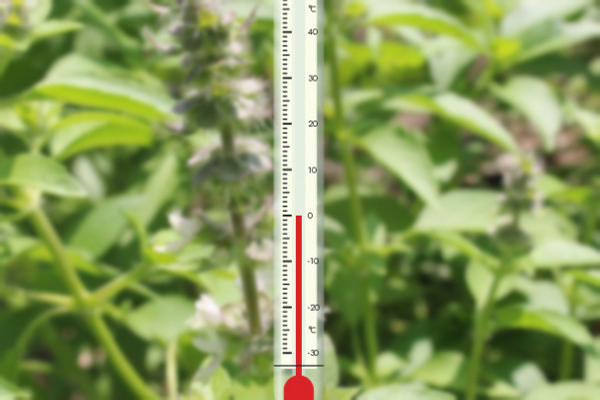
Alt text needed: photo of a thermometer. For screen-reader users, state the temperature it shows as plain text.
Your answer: 0 °C
